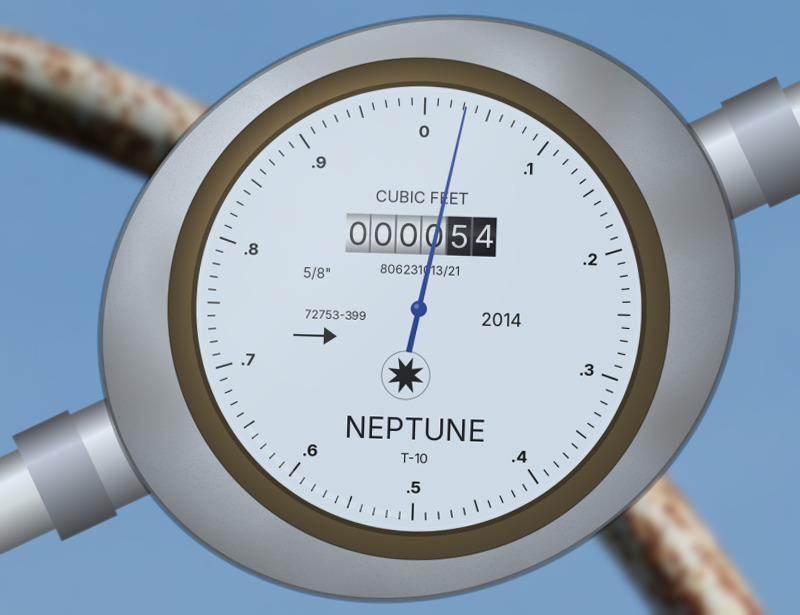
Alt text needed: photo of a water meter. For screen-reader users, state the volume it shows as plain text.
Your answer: 54.03 ft³
